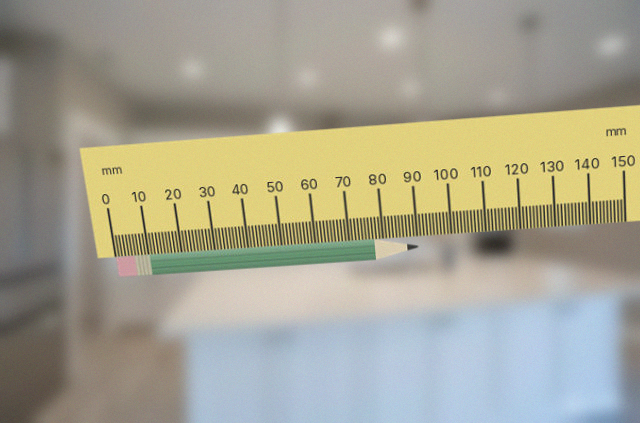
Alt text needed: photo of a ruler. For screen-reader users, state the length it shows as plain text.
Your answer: 90 mm
